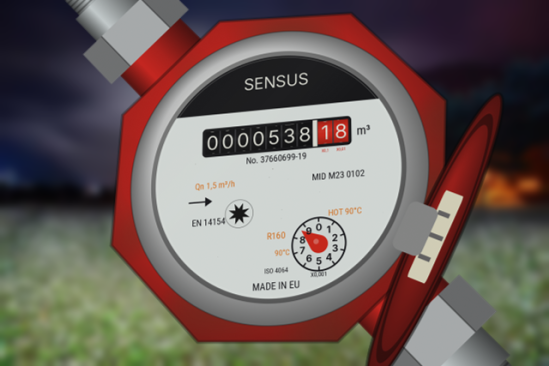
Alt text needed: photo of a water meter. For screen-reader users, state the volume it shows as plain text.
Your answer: 538.188 m³
